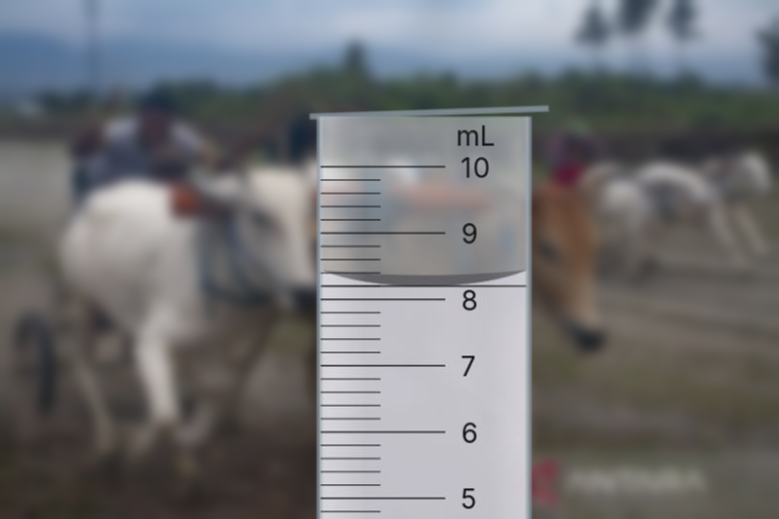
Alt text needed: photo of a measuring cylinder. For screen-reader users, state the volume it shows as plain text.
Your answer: 8.2 mL
